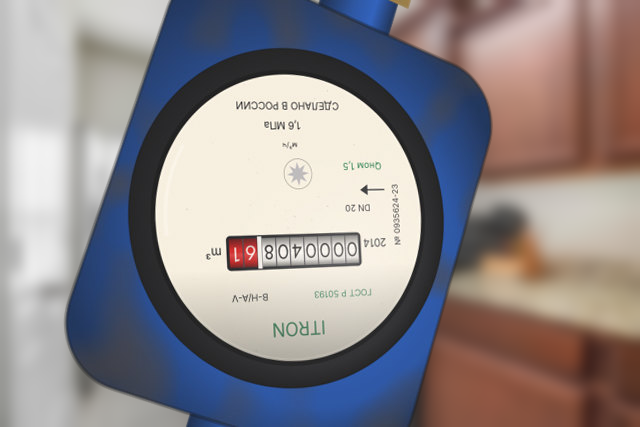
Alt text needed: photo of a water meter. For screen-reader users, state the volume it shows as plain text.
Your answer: 408.61 m³
